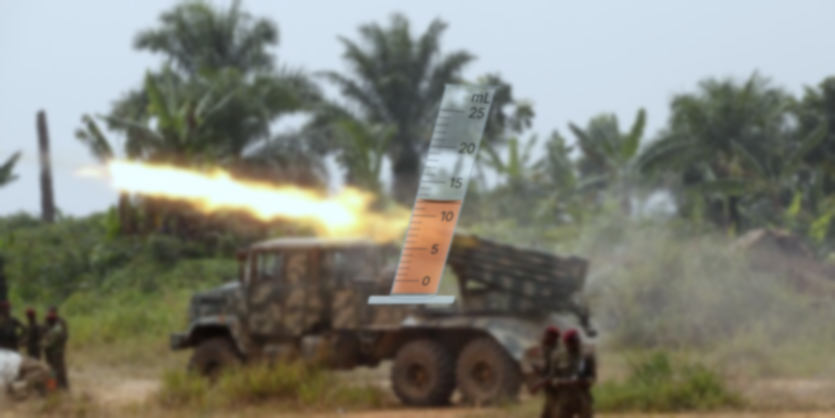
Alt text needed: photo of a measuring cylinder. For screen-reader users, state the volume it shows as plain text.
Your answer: 12 mL
